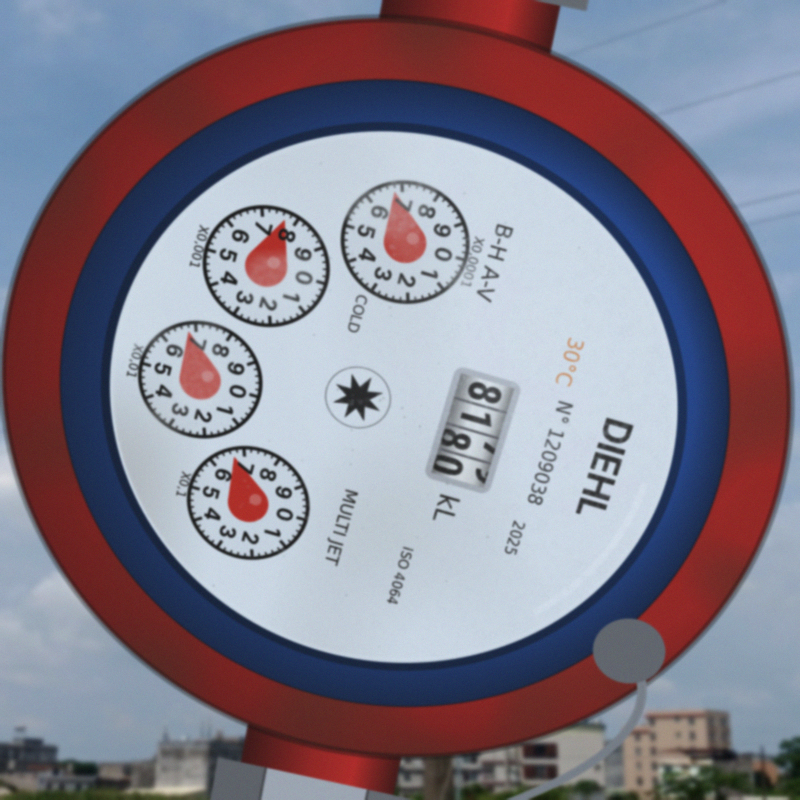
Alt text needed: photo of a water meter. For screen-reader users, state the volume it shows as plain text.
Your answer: 8179.6676 kL
